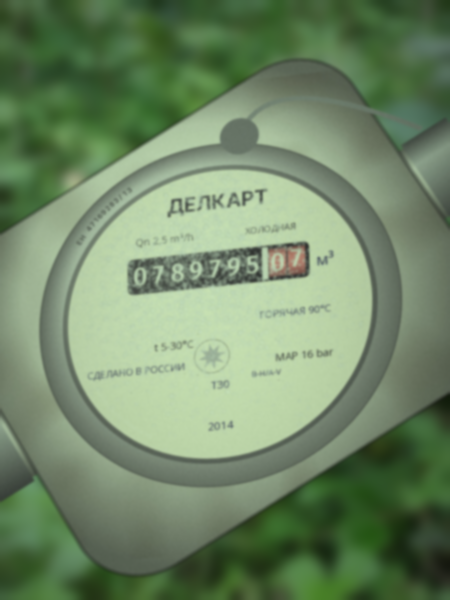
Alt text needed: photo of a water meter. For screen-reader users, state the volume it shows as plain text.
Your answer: 789795.07 m³
